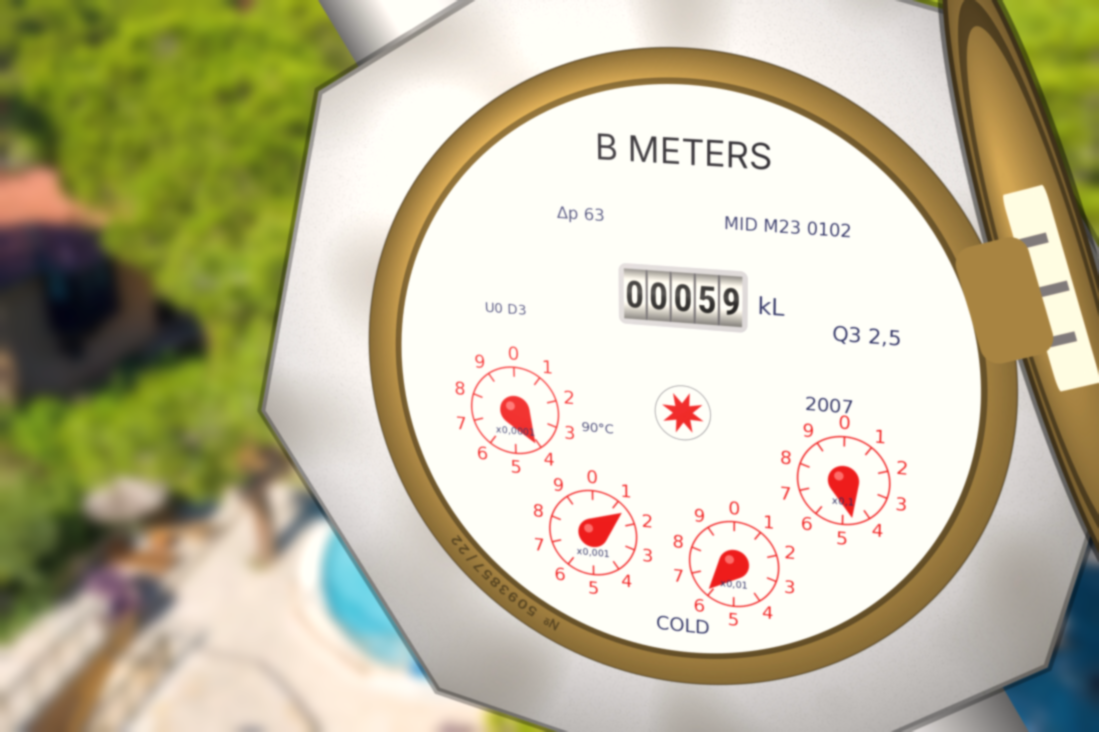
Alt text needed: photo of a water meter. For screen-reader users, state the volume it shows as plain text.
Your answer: 59.4614 kL
